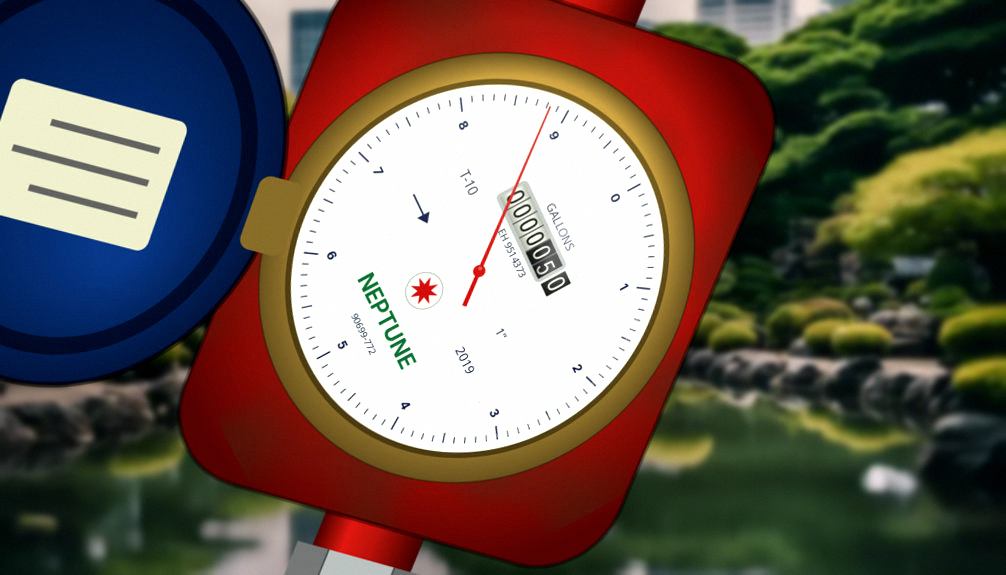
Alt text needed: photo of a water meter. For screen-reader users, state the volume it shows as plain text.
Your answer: 48.8 gal
